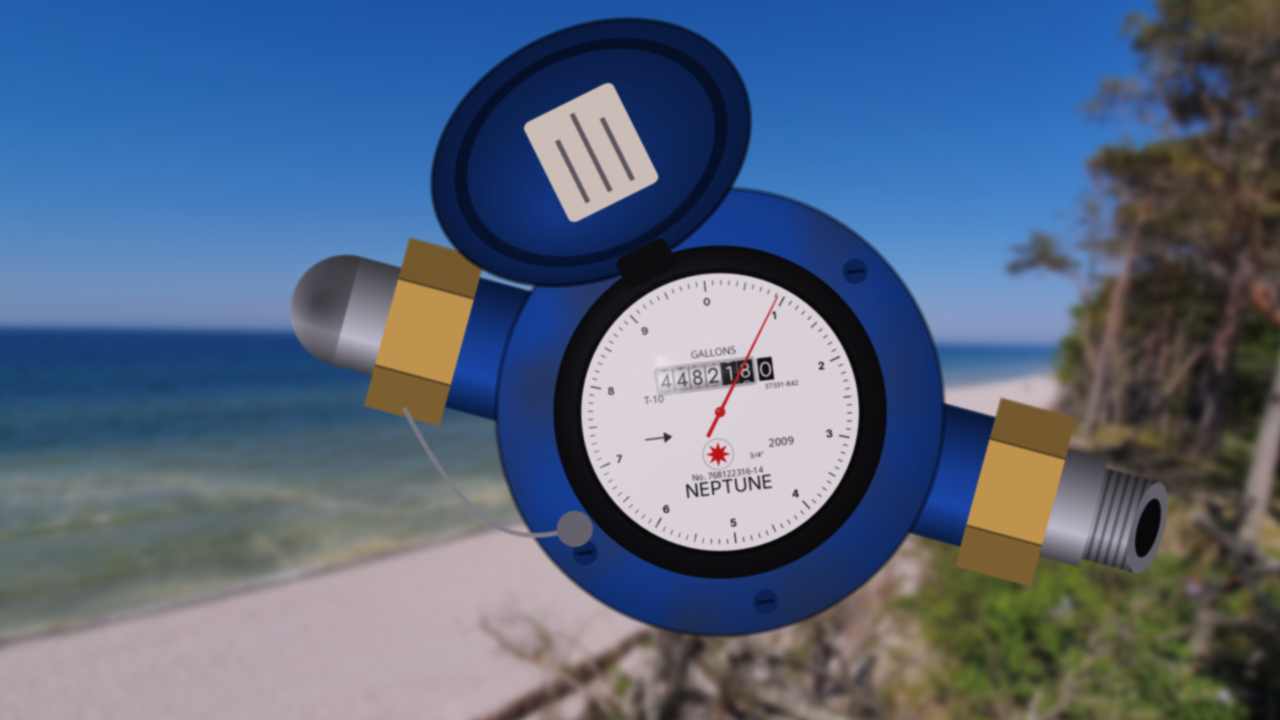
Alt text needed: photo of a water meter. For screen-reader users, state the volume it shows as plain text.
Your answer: 4482180.9 gal
